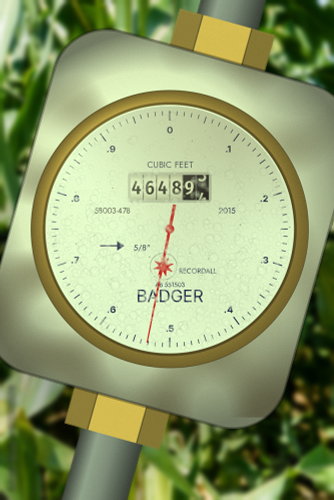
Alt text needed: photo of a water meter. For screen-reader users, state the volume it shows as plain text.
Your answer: 464893.53 ft³
